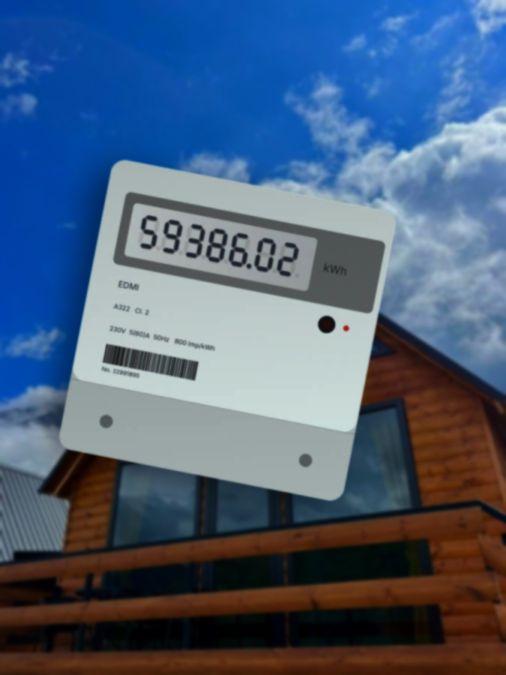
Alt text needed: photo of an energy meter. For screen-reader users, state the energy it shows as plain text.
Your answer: 59386.02 kWh
